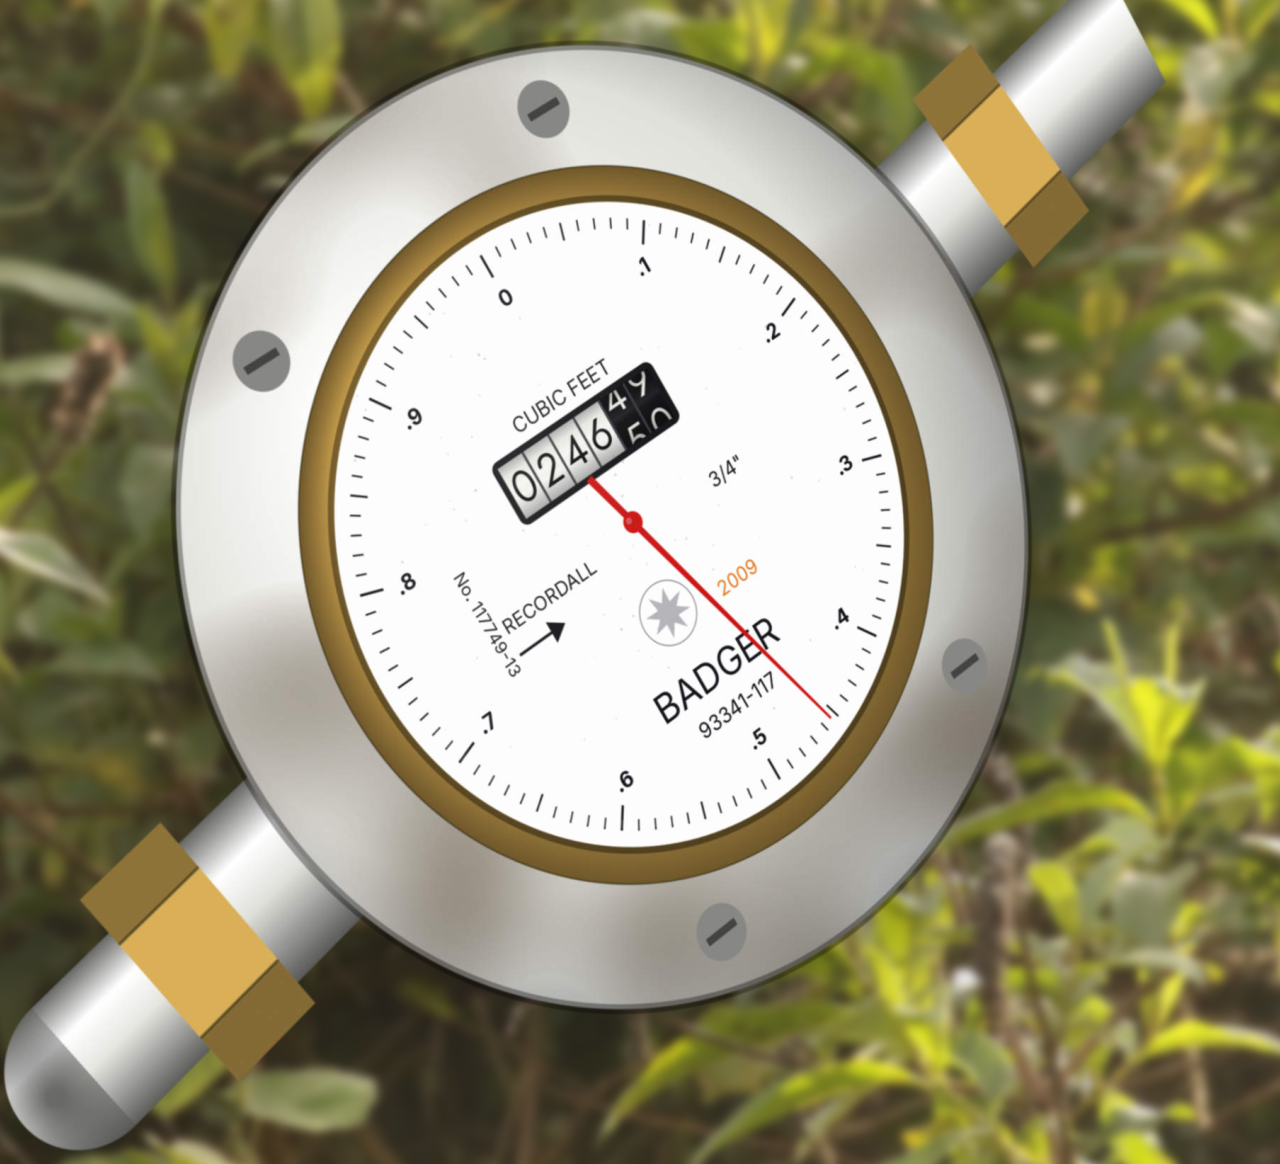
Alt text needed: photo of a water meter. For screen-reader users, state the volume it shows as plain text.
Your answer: 24649.45 ft³
